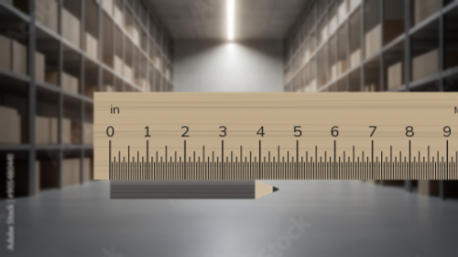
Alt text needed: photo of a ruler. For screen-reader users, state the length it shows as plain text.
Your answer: 4.5 in
